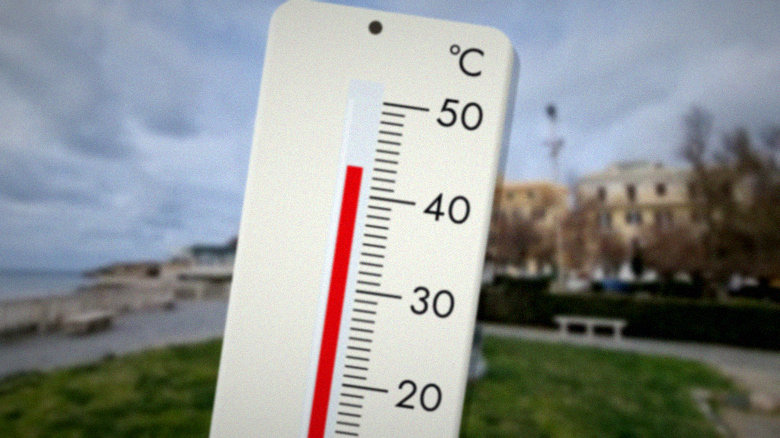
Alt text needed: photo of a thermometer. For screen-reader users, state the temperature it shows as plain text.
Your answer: 43 °C
